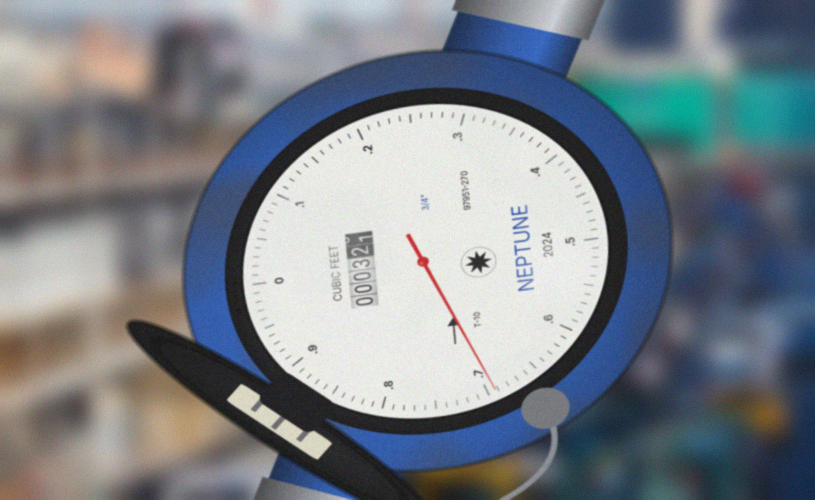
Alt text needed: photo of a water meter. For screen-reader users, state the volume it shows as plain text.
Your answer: 320.69 ft³
